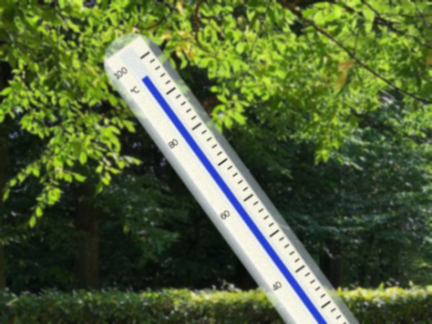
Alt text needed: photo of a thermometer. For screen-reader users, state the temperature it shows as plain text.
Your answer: 96 °C
